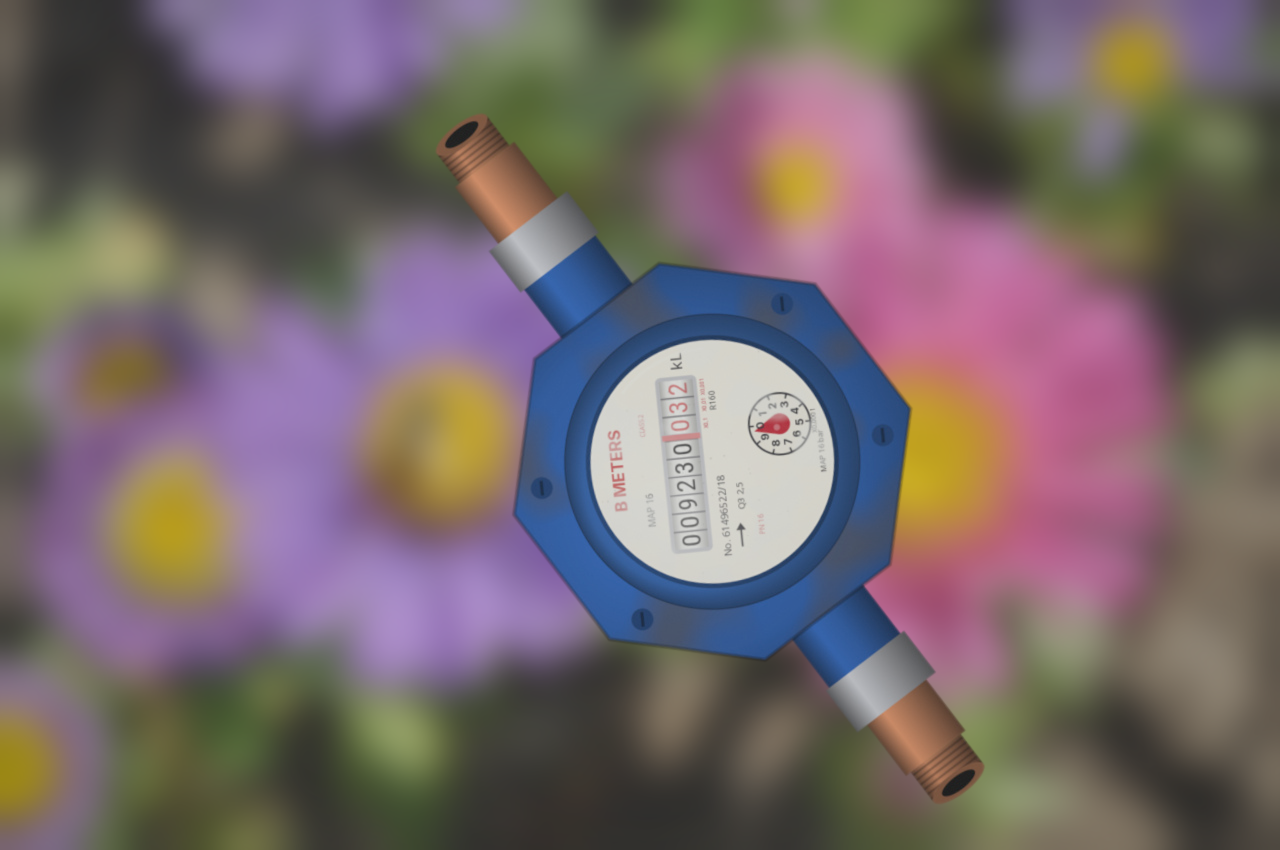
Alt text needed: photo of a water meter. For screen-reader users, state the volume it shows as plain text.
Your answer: 9230.0319 kL
